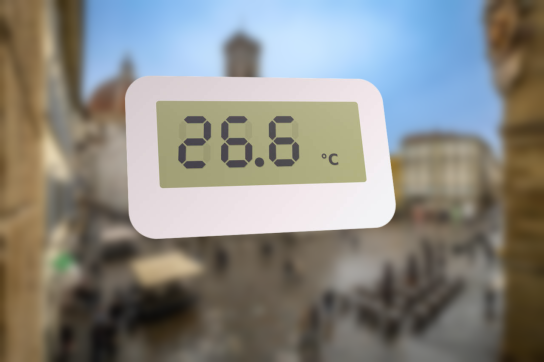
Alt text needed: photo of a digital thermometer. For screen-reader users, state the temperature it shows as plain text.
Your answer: 26.6 °C
